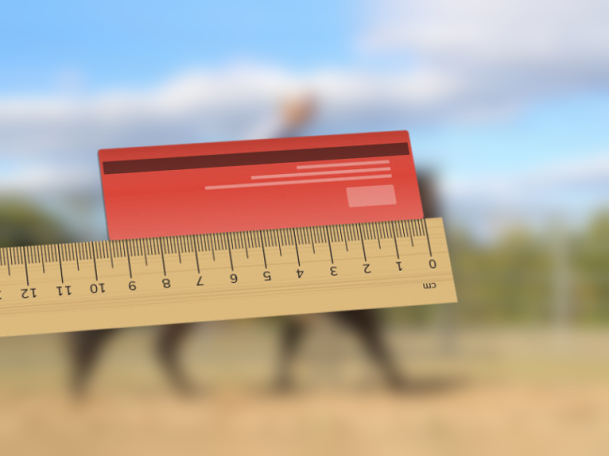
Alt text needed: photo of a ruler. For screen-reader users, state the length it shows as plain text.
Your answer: 9.5 cm
